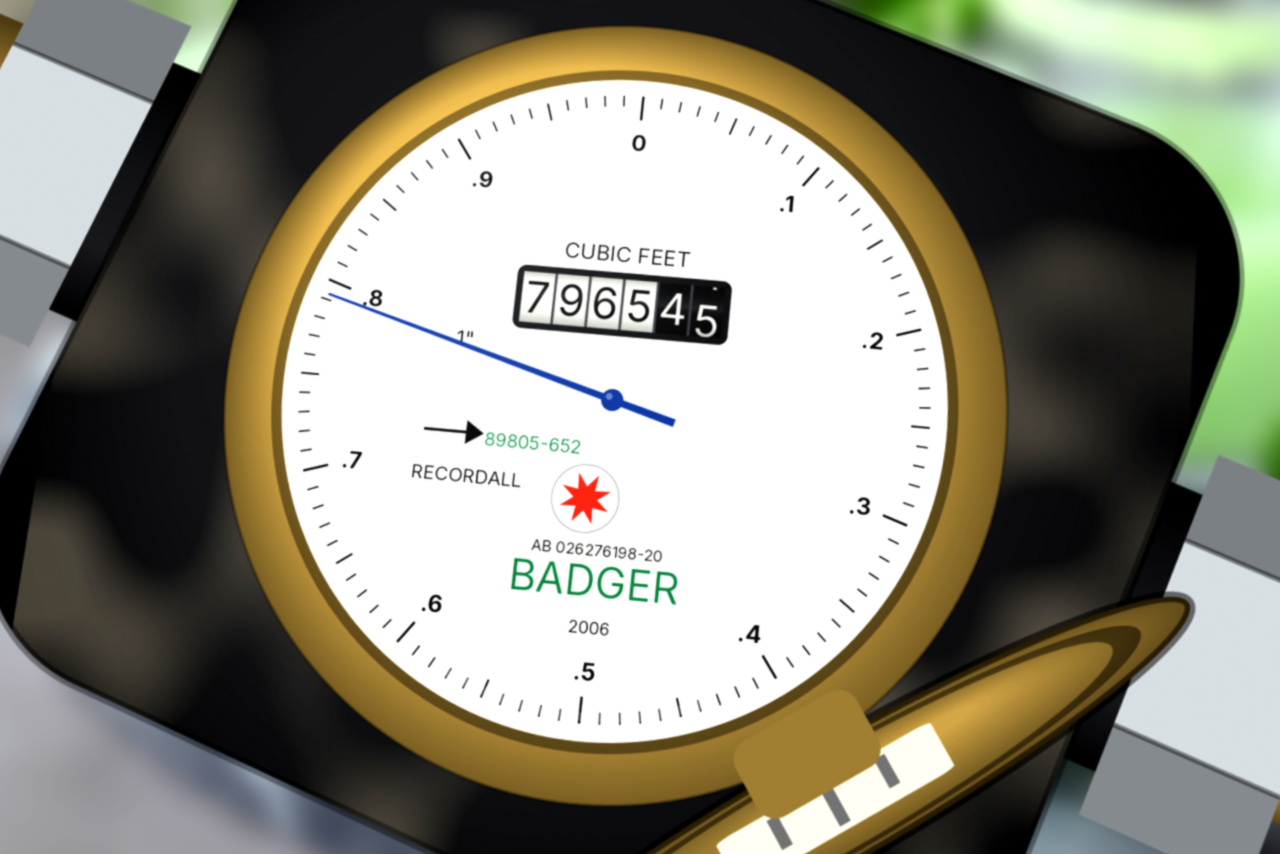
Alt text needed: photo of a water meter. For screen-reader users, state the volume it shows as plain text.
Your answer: 796544.79 ft³
